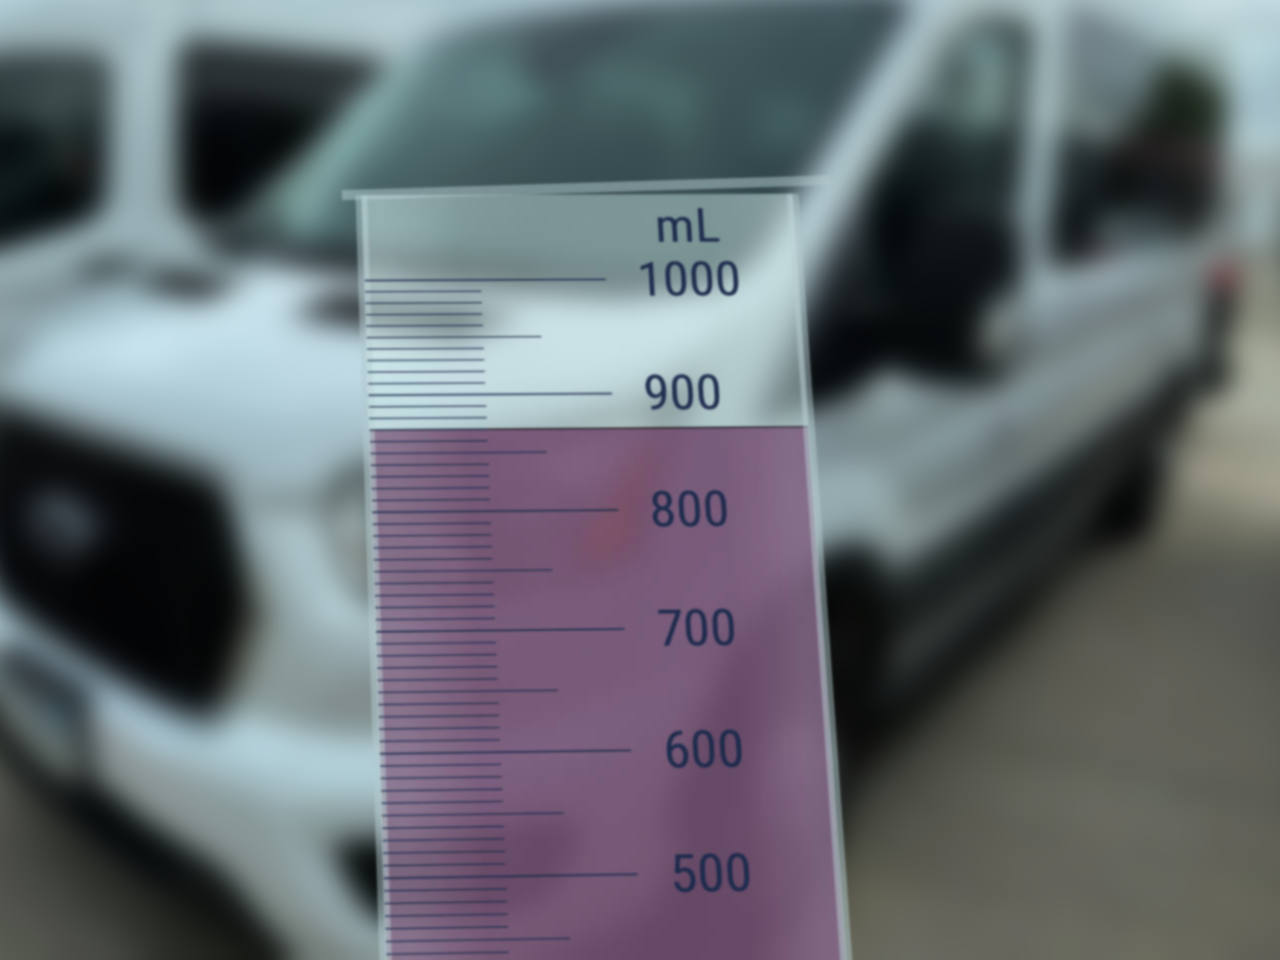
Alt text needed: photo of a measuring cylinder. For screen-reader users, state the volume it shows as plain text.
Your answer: 870 mL
